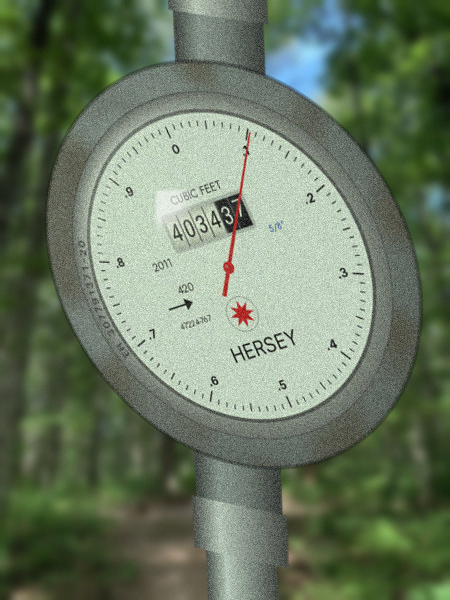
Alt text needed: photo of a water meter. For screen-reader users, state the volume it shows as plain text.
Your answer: 403437.10 ft³
